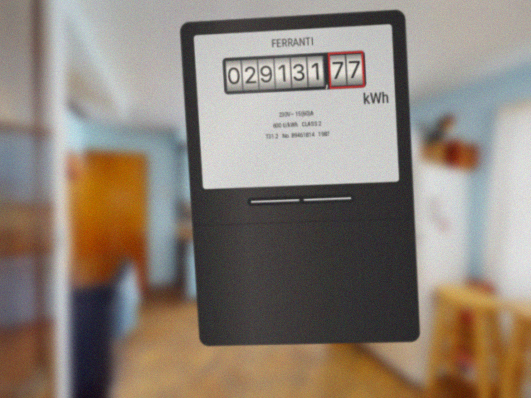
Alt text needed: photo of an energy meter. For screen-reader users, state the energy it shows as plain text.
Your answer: 29131.77 kWh
